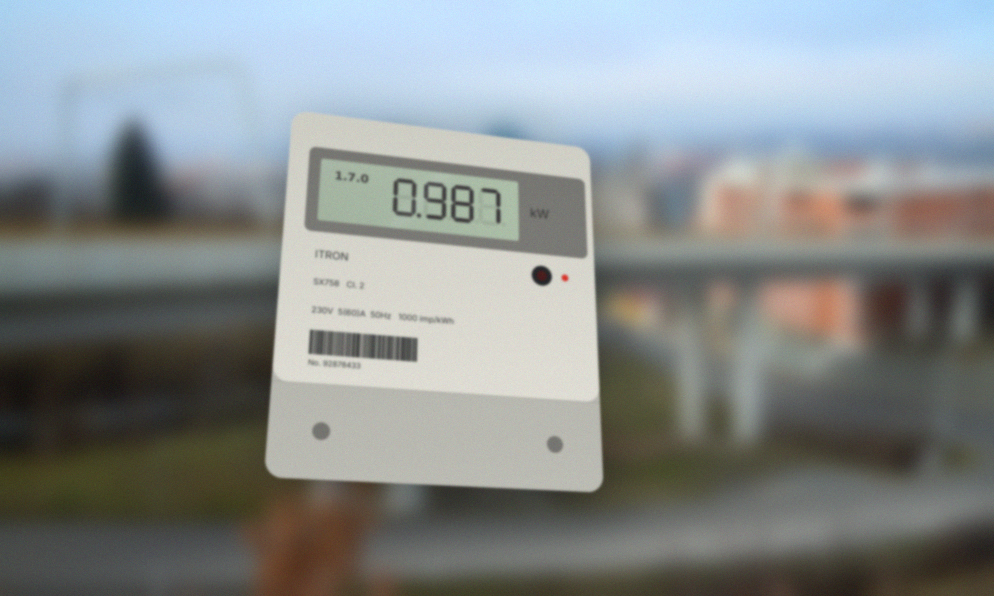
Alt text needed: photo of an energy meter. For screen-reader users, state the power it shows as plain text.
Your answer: 0.987 kW
